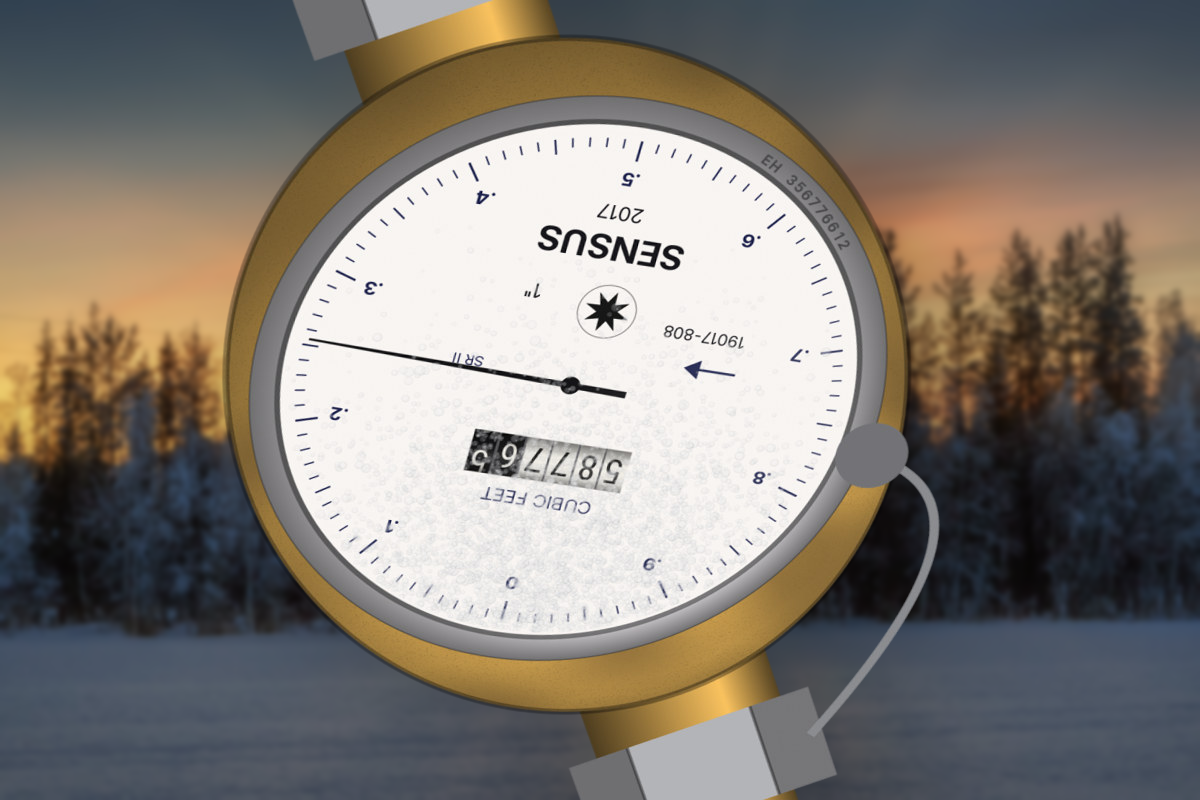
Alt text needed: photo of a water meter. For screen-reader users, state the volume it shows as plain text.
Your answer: 587765.25 ft³
